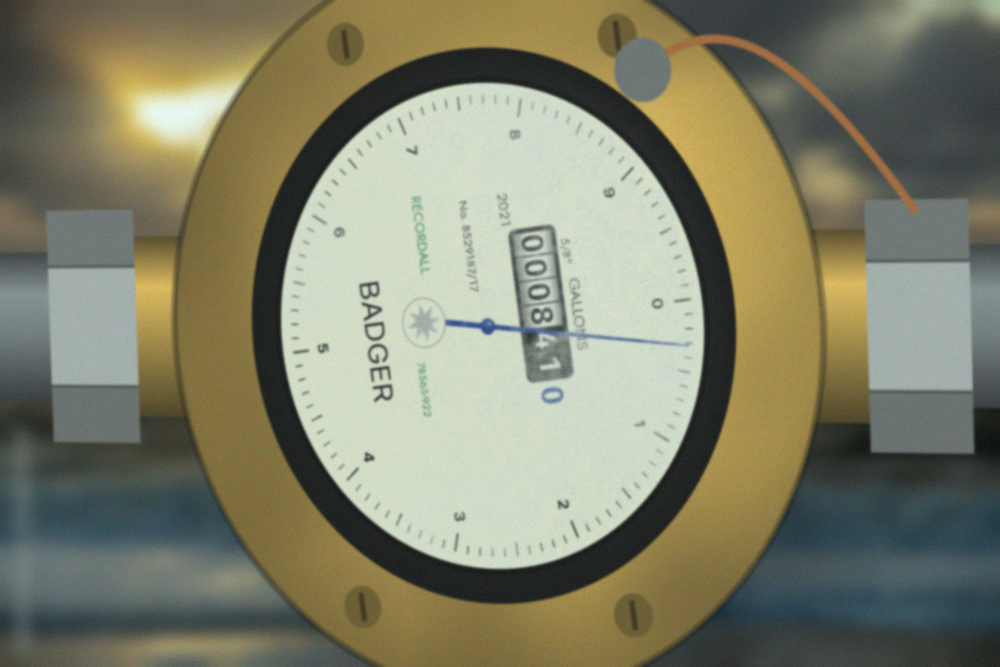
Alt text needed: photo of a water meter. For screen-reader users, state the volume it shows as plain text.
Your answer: 8410.3 gal
